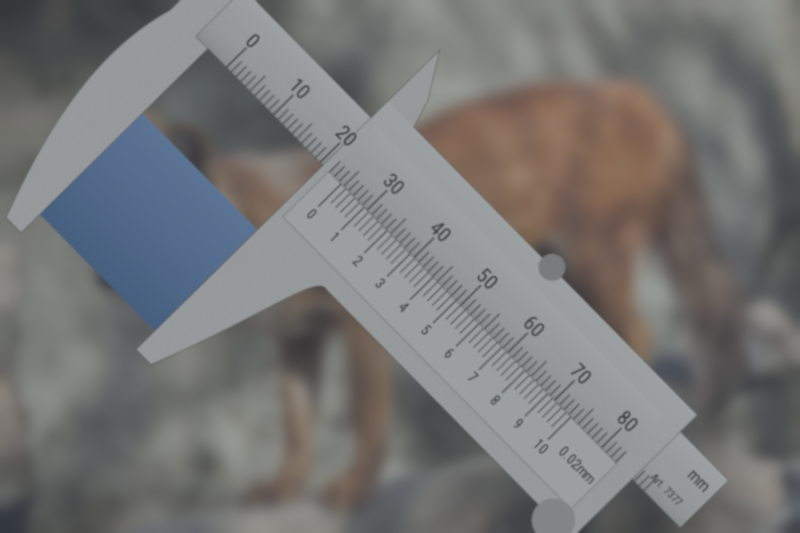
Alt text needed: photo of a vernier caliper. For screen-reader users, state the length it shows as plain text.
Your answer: 24.5 mm
